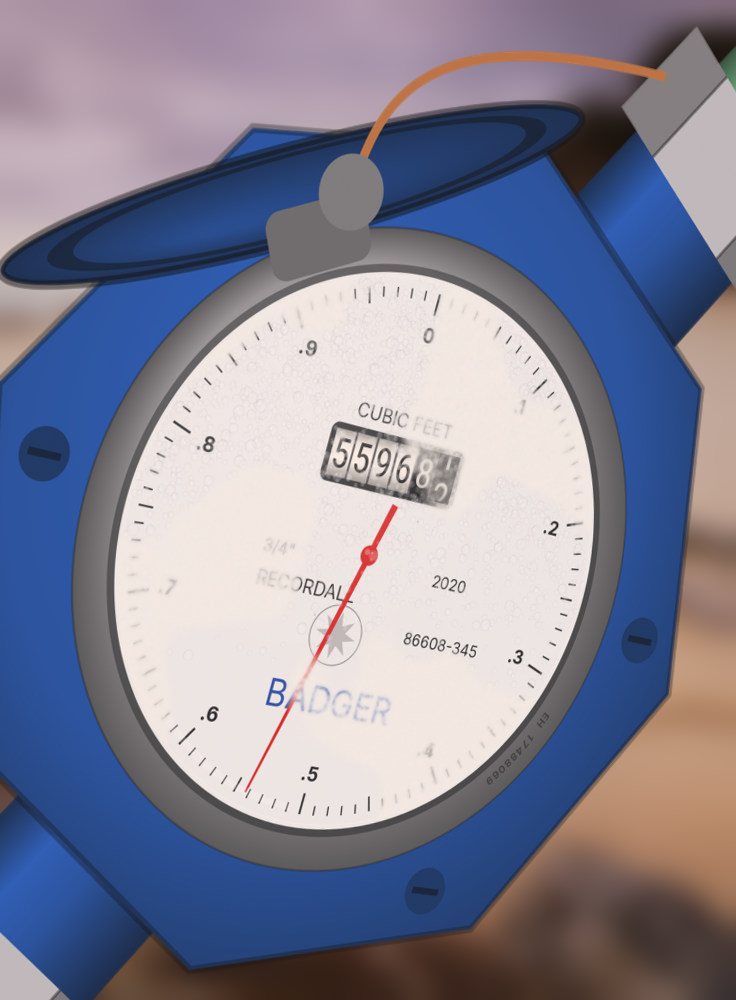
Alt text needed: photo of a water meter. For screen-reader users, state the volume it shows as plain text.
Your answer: 559681.54 ft³
